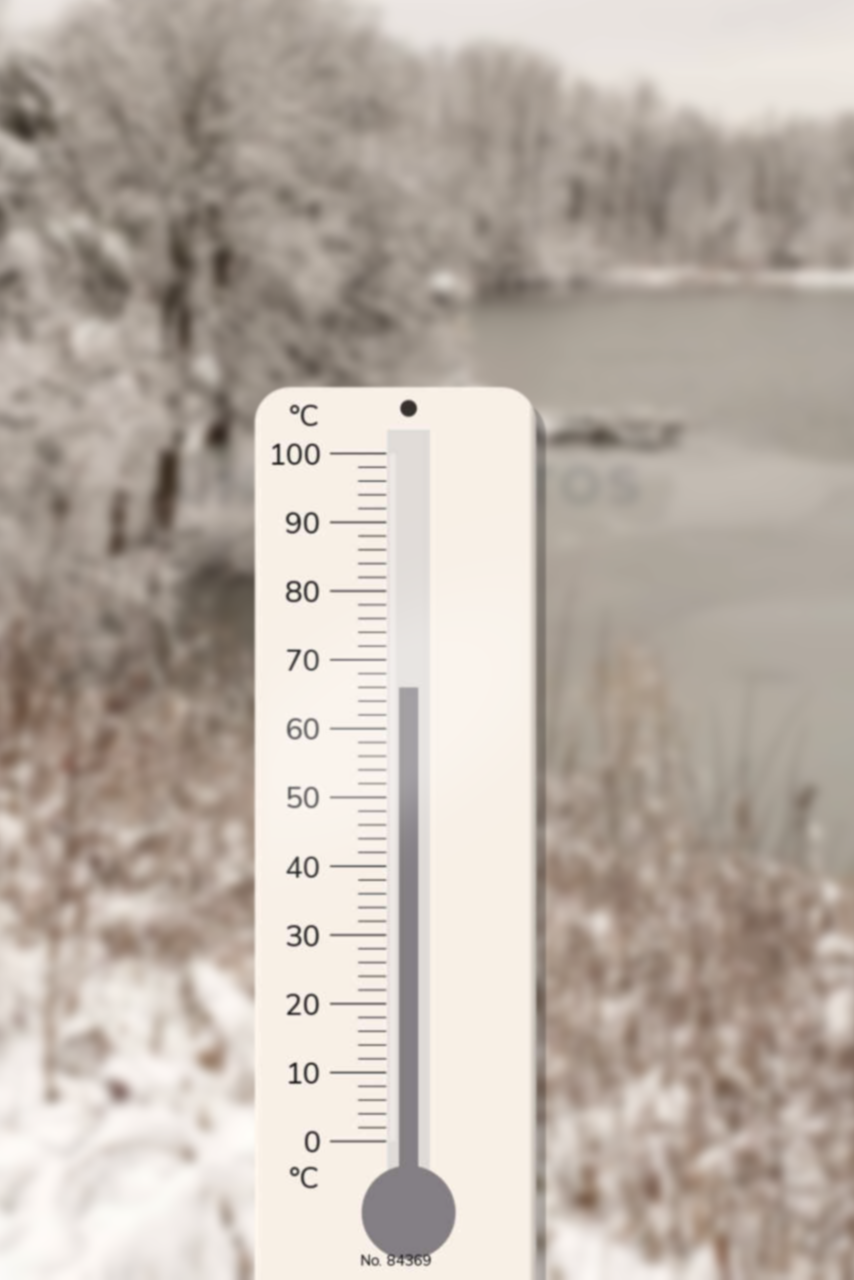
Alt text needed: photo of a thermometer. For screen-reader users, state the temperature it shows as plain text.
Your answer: 66 °C
